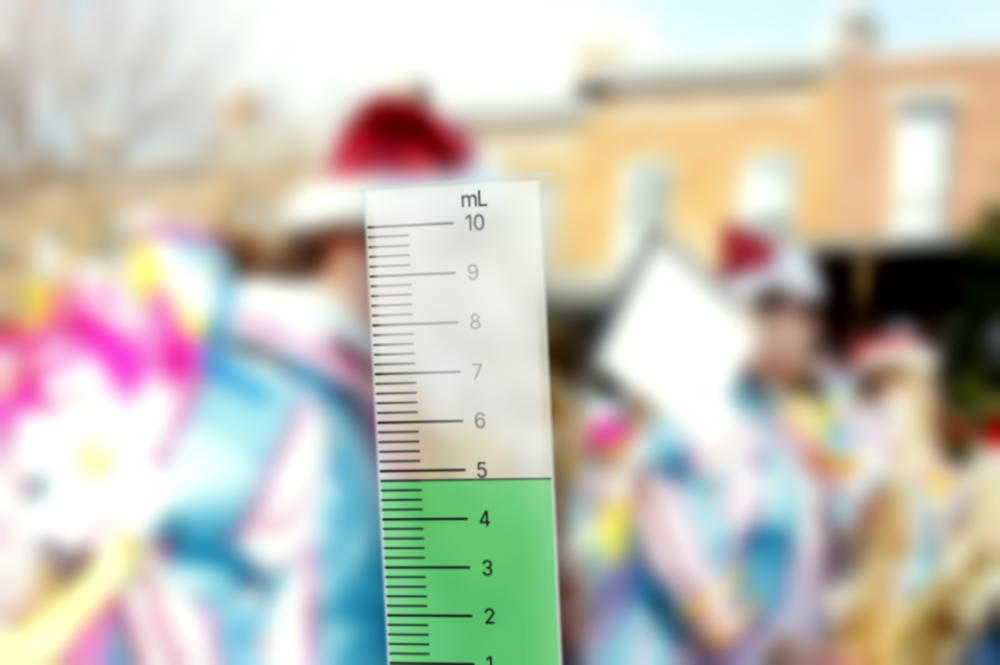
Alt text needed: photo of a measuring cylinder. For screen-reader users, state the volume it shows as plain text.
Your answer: 4.8 mL
